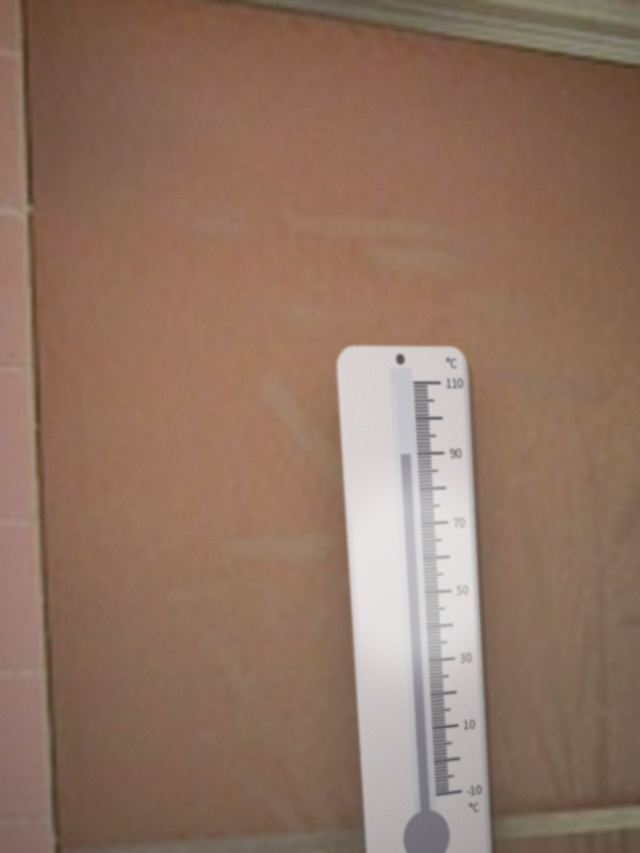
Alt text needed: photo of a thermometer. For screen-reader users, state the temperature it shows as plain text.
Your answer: 90 °C
